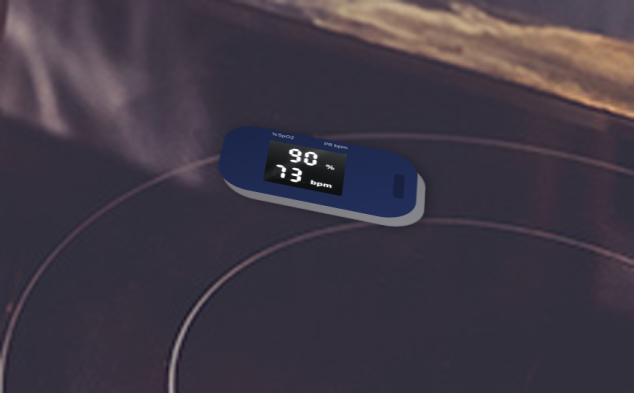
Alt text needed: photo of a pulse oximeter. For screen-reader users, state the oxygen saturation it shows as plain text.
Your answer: 90 %
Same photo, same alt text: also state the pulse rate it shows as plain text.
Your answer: 73 bpm
